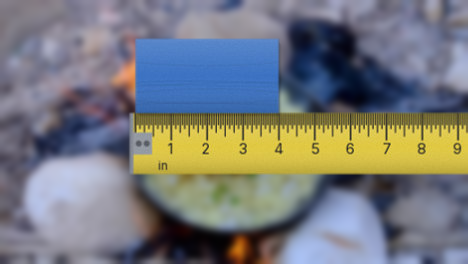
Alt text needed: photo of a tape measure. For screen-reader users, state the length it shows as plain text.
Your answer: 4 in
